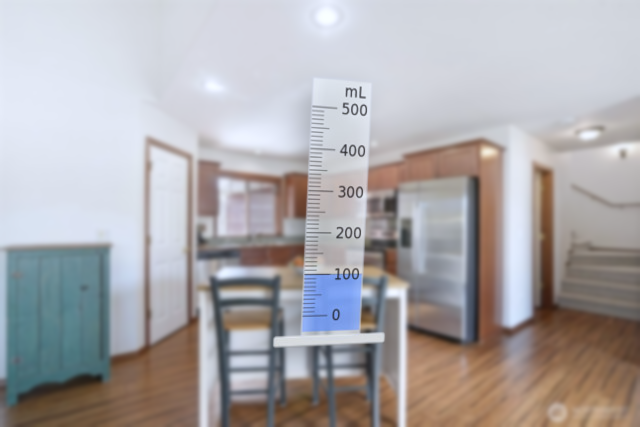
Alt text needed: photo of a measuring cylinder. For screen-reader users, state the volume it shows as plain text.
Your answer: 100 mL
